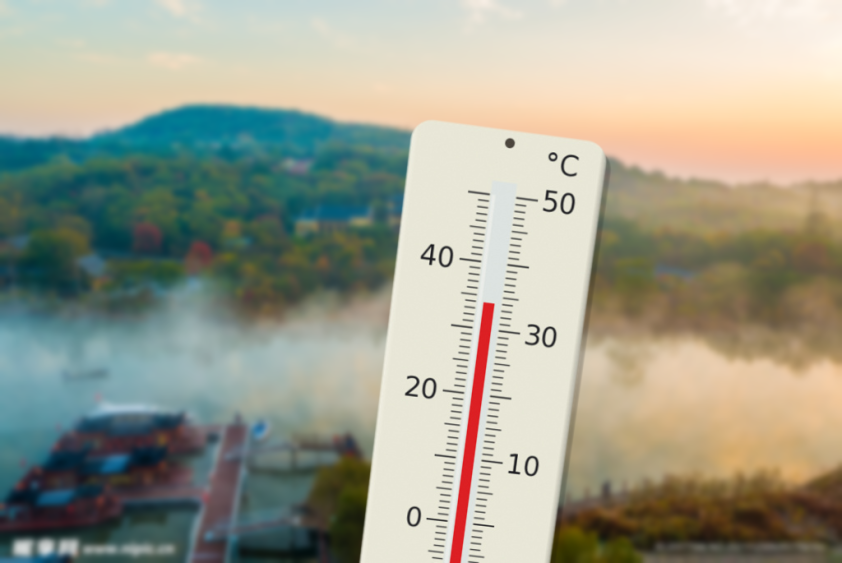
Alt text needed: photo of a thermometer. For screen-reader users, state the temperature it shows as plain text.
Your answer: 34 °C
